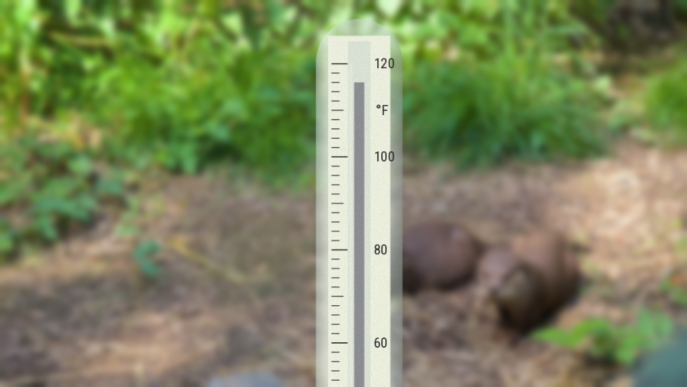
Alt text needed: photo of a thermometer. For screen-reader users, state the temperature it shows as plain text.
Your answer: 116 °F
